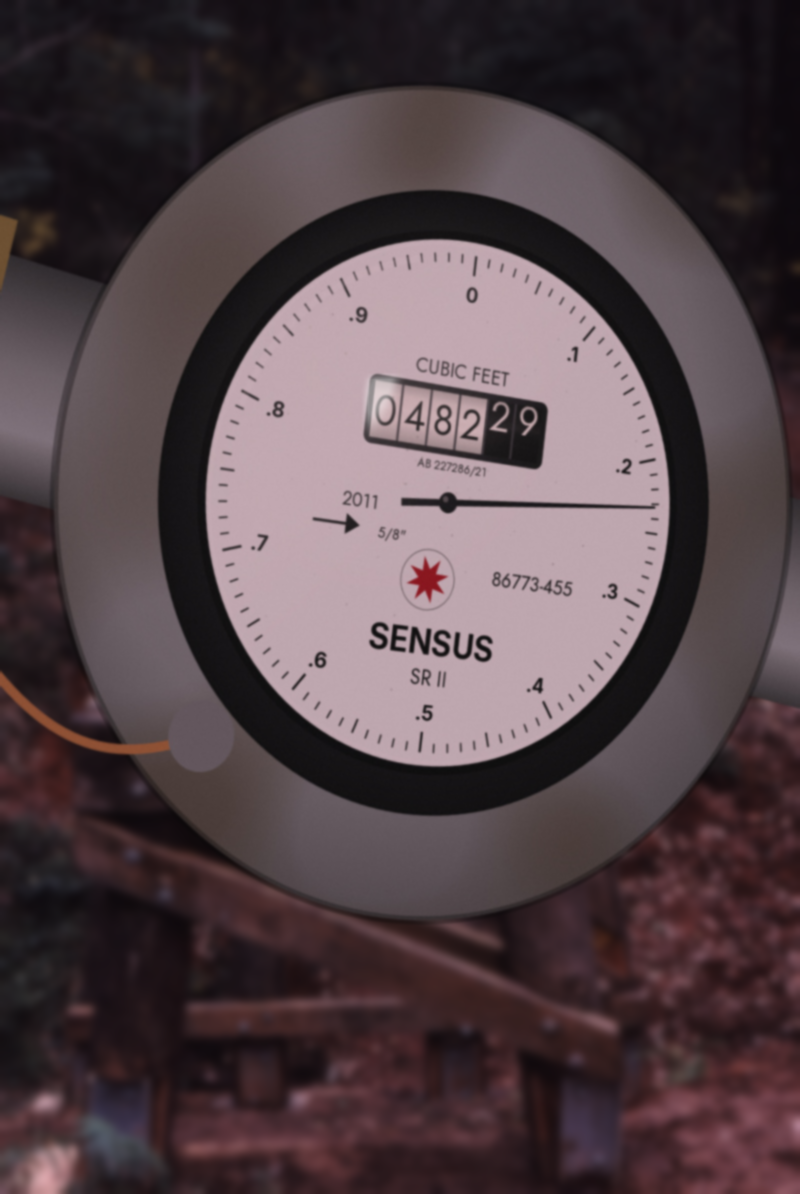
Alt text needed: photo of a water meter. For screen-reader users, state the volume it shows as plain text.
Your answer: 48229.23 ft³
